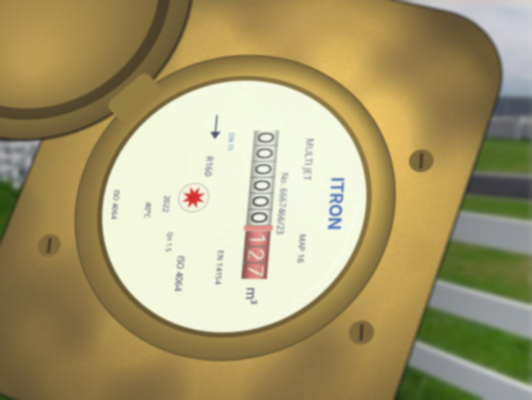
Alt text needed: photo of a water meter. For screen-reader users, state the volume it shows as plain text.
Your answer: 0.127 m³
